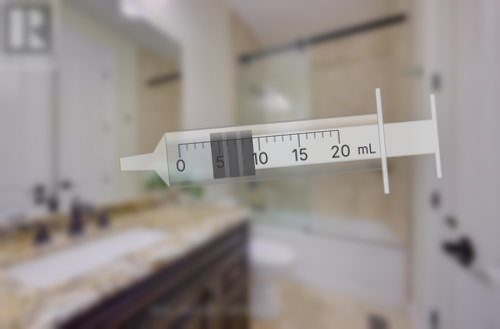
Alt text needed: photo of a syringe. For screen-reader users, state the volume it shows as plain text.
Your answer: 4 mL
